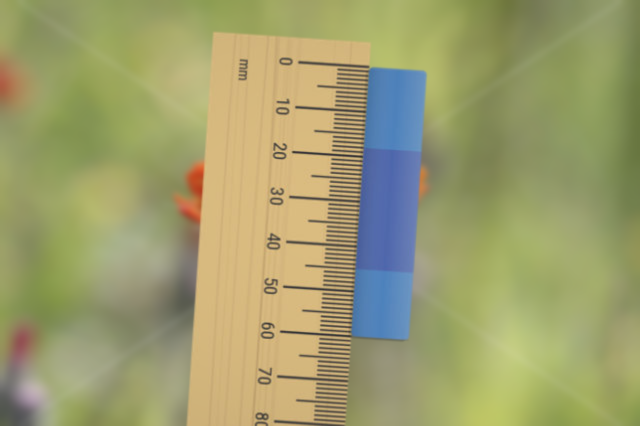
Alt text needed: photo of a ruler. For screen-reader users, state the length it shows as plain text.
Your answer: 60 mm
